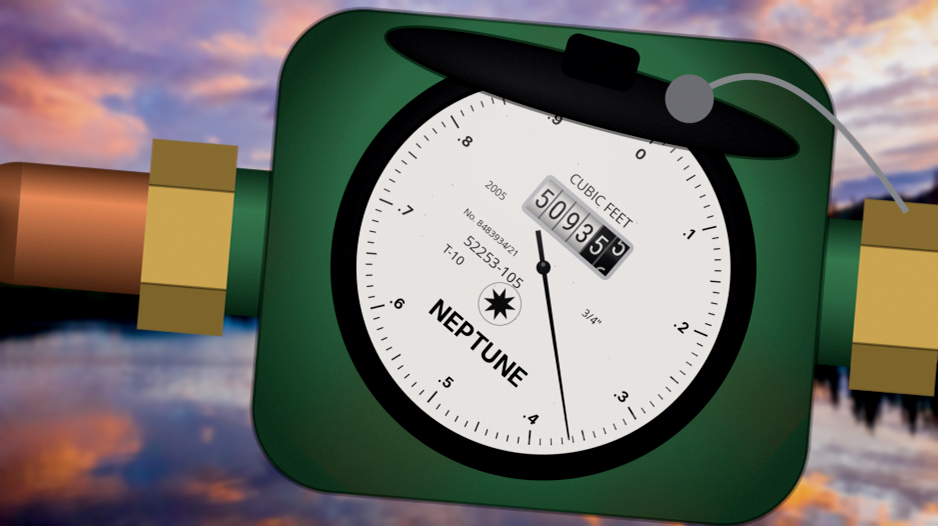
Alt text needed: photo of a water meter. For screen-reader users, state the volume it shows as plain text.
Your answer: 509355.36 ft³
